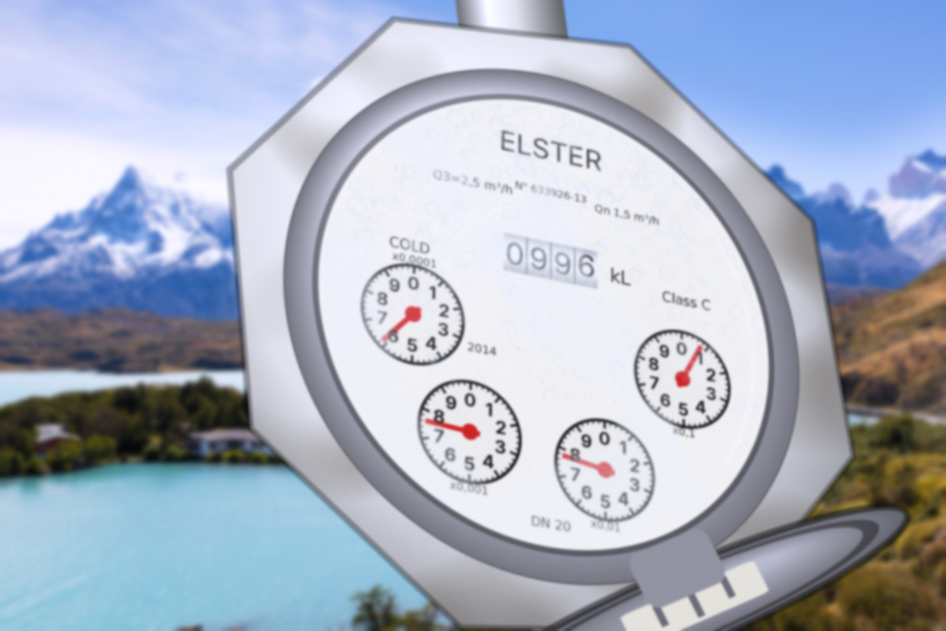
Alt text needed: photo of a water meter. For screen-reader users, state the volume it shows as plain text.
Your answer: 996.0776 kL
